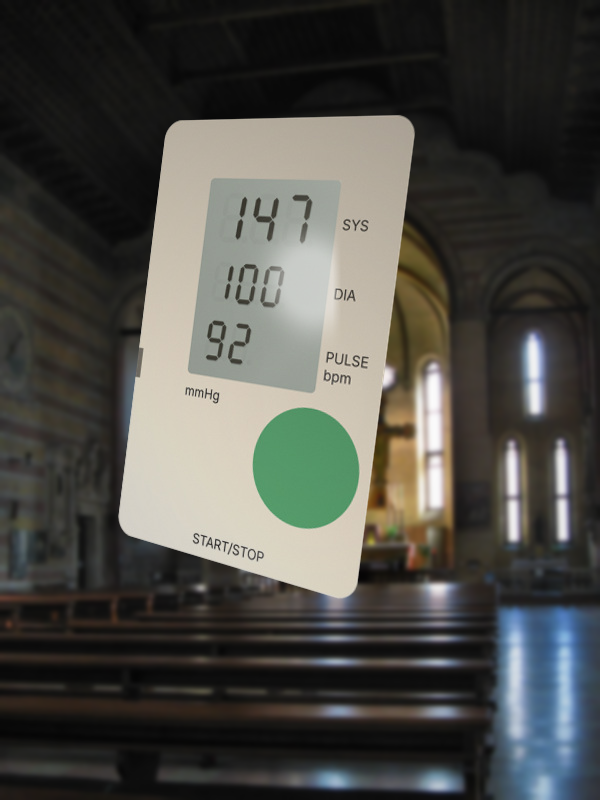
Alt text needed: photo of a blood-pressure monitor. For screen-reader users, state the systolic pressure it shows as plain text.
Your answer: 147 mmHg
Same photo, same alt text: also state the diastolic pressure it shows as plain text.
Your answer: 100 mmHg
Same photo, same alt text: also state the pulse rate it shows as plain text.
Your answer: 92 bpm
